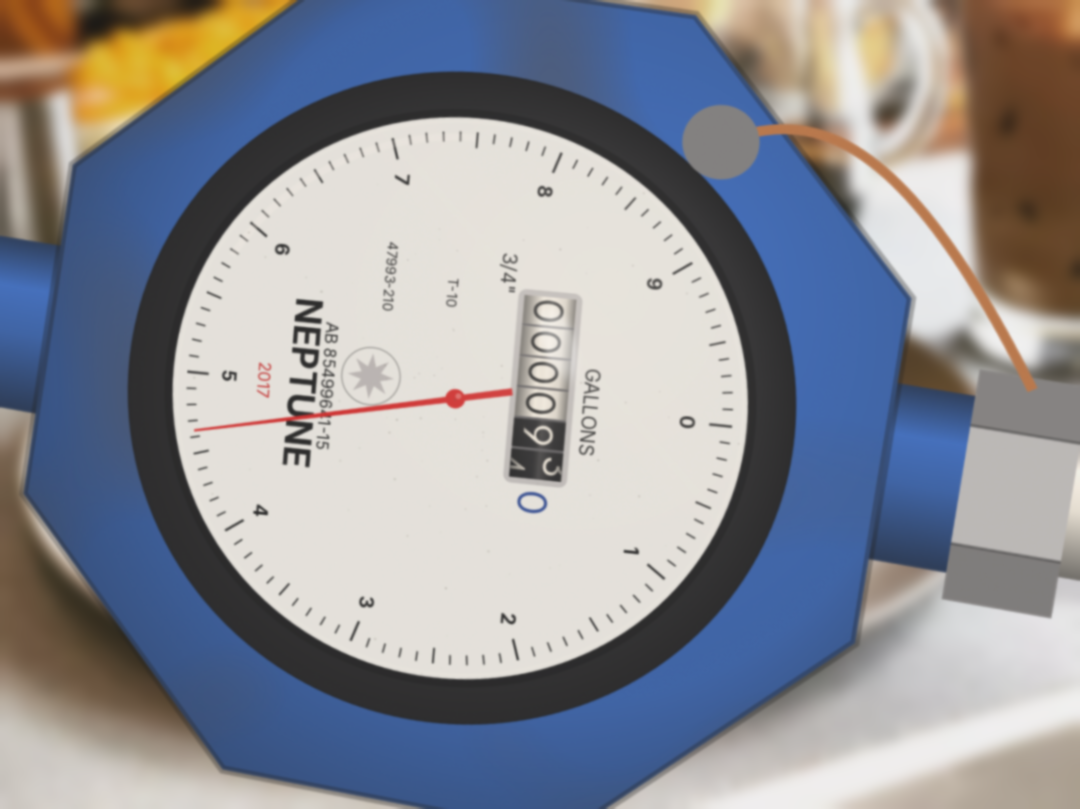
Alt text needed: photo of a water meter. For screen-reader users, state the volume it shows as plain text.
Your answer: 934.6 gal
